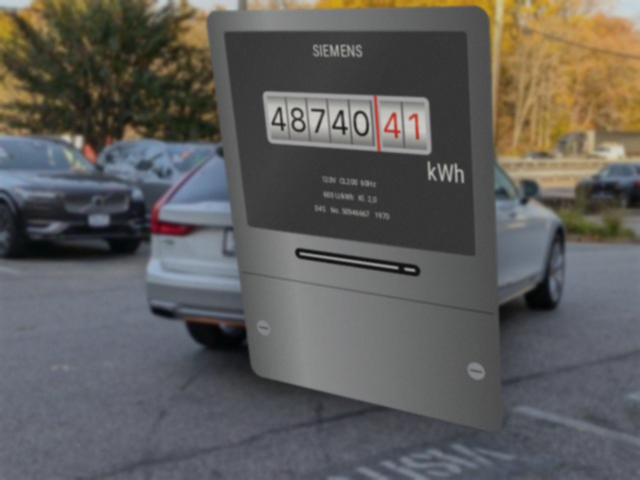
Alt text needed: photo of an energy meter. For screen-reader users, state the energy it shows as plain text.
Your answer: 48740.41 kWh
